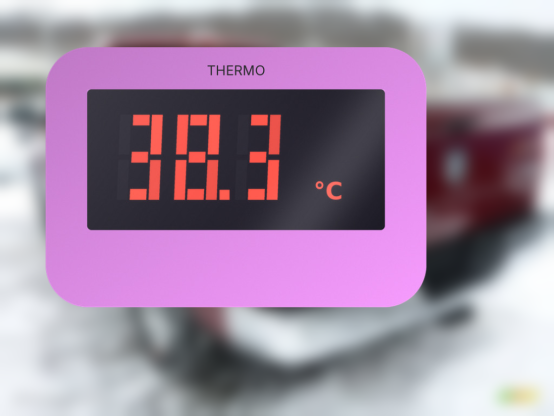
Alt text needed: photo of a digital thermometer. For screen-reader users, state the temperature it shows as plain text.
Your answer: 38.3 °C
